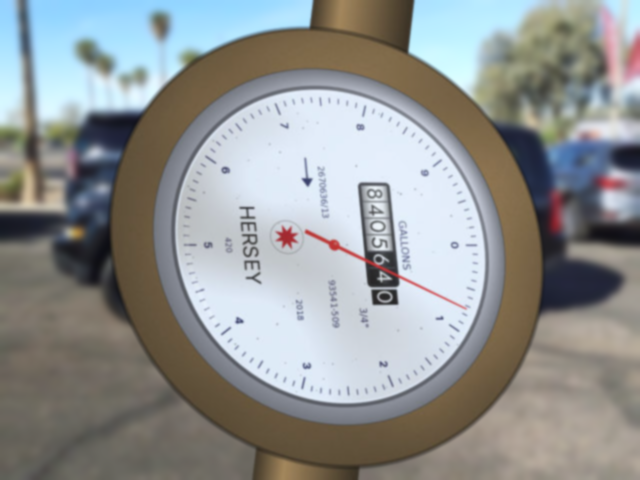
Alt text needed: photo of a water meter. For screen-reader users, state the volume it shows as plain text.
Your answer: 8405640.7 gal
